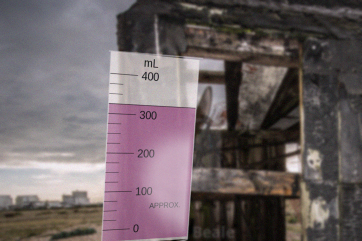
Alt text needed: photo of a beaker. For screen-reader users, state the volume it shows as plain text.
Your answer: 325 mL
